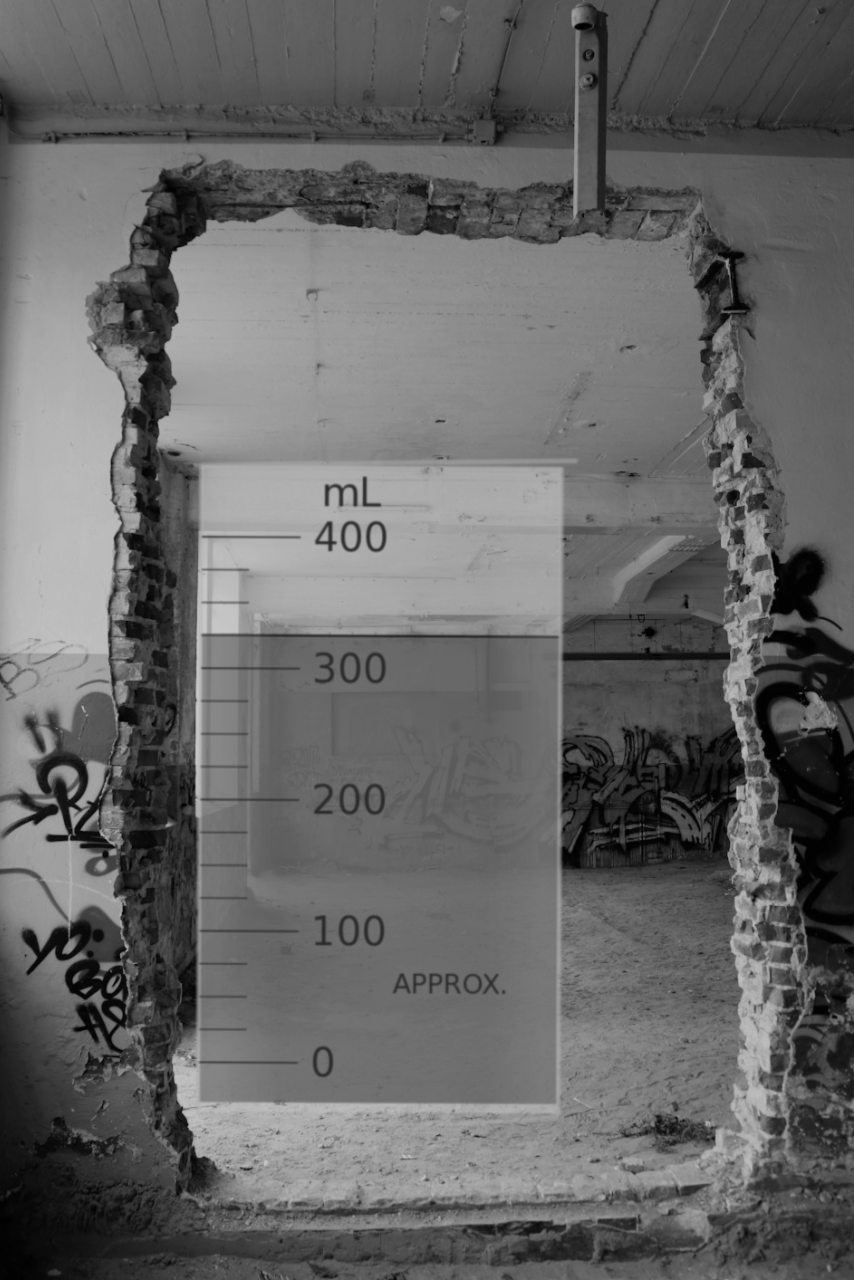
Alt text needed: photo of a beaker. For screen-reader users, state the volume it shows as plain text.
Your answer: 325 mL
